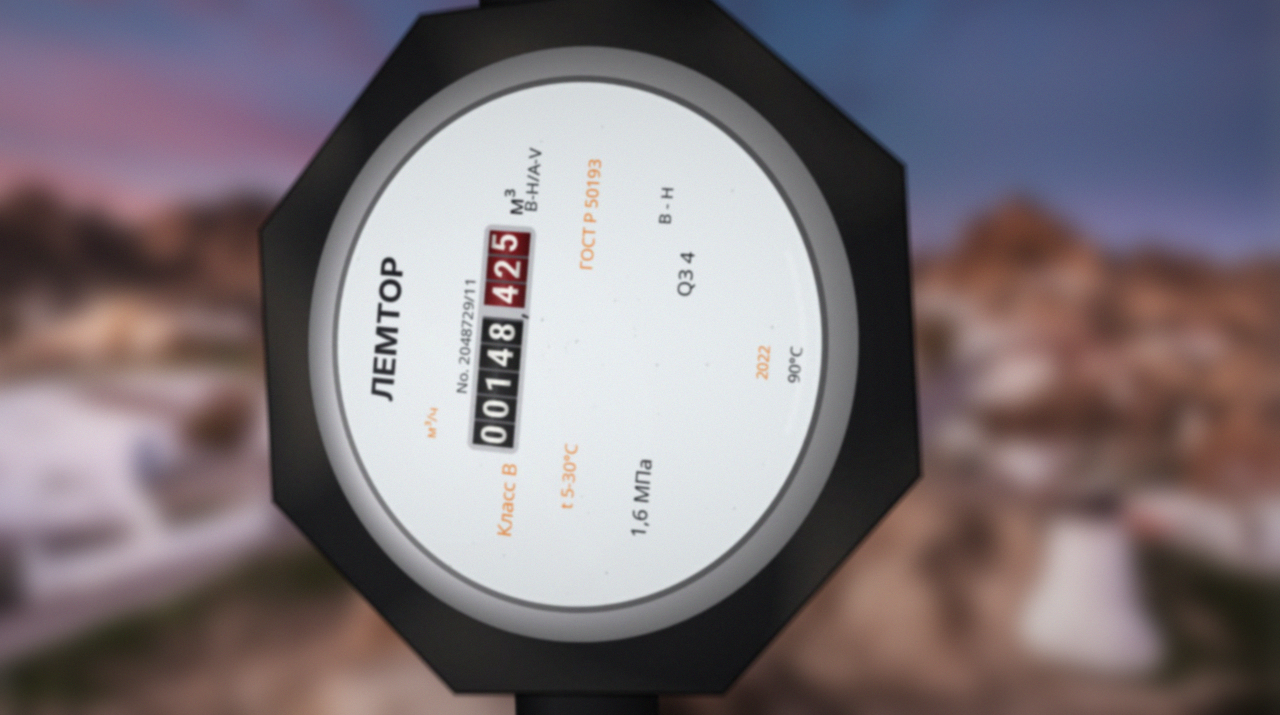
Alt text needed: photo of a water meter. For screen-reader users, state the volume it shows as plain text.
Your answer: 148.425 m³
